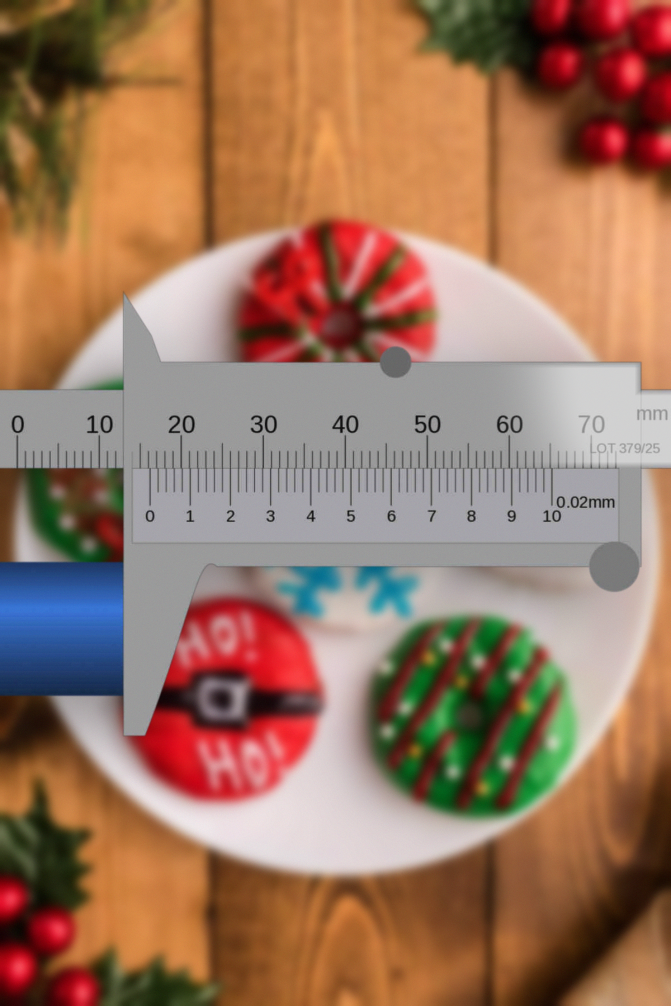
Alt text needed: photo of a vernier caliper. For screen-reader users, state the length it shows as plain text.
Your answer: 16.2 mm
